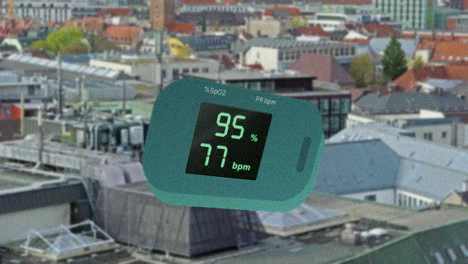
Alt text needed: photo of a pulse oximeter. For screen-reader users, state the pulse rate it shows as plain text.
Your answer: 77 bpm
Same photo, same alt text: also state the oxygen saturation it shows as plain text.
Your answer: 95 %
